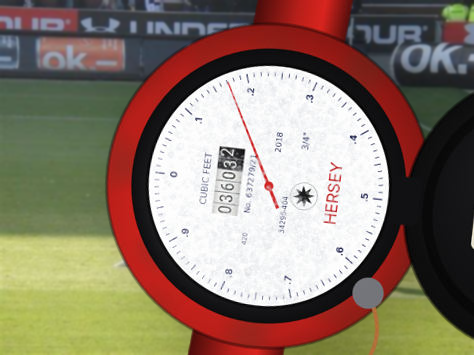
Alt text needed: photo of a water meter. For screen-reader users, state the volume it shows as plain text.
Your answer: 36032.17 ft³
